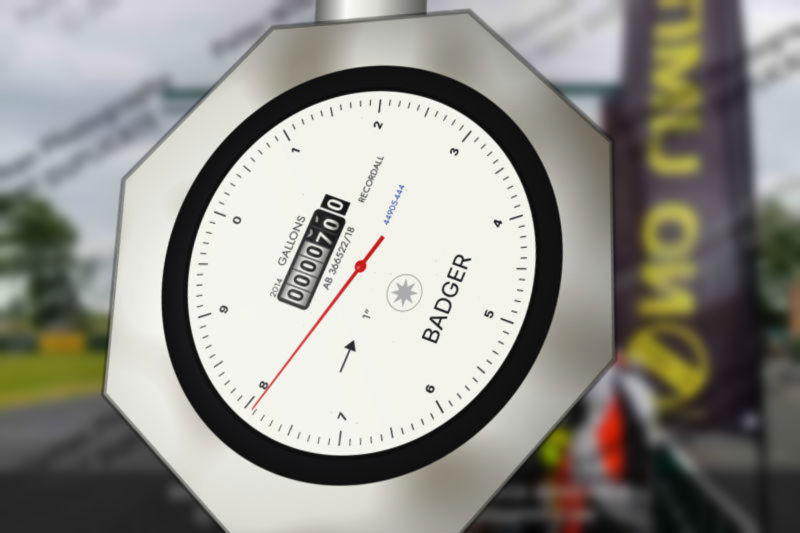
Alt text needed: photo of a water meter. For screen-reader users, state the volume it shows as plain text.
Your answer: 697.9 gal
